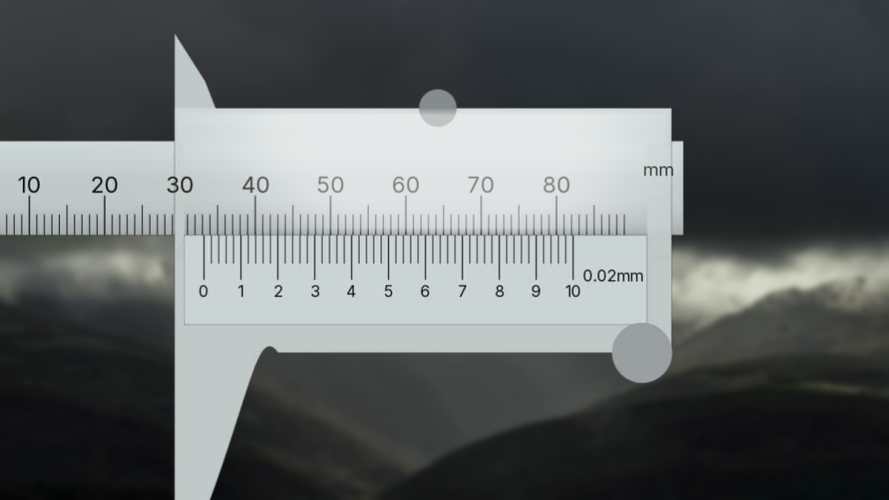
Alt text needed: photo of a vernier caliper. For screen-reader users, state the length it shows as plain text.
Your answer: 33.2 mm
